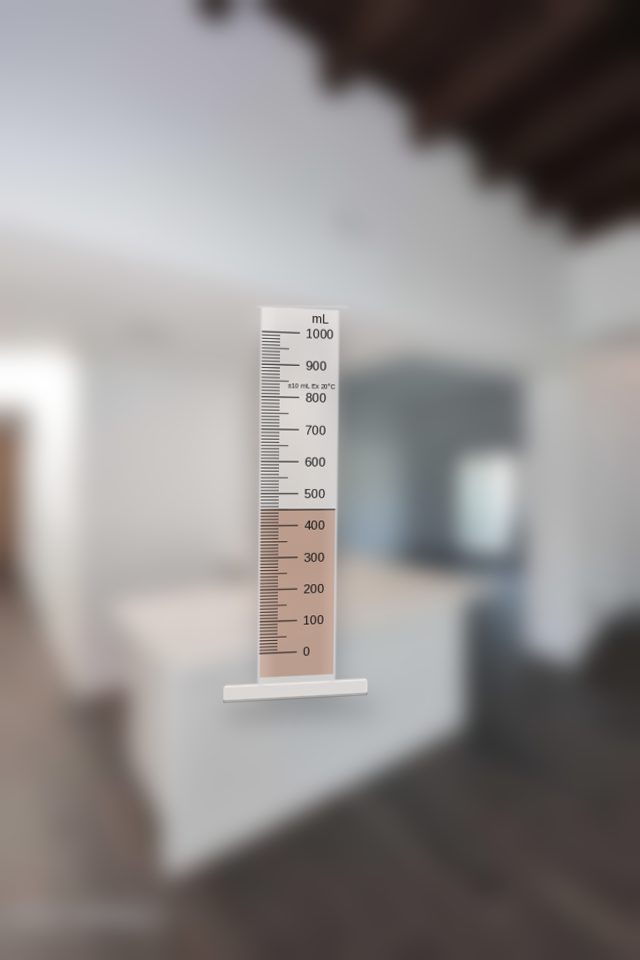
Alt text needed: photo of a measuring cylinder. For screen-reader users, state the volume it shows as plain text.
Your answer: 450 mL
